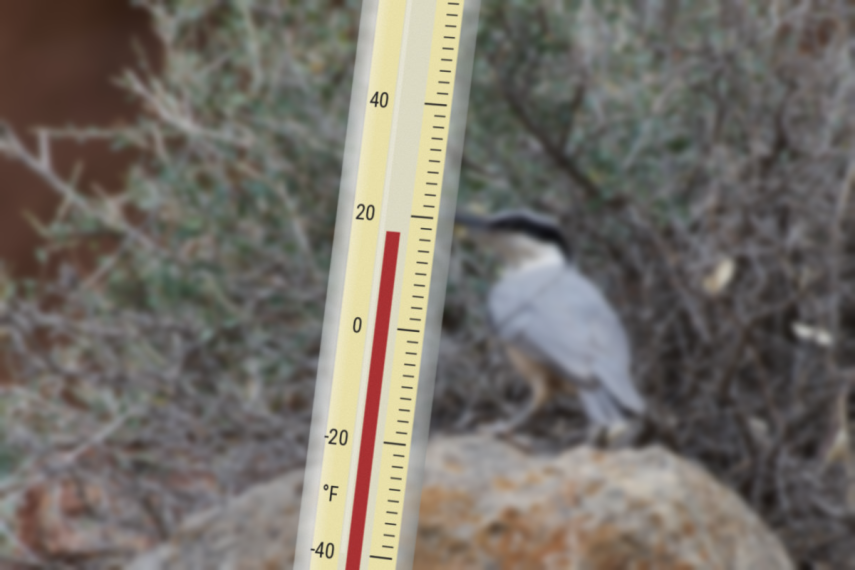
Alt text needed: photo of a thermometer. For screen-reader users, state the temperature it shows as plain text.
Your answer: 17 °F
